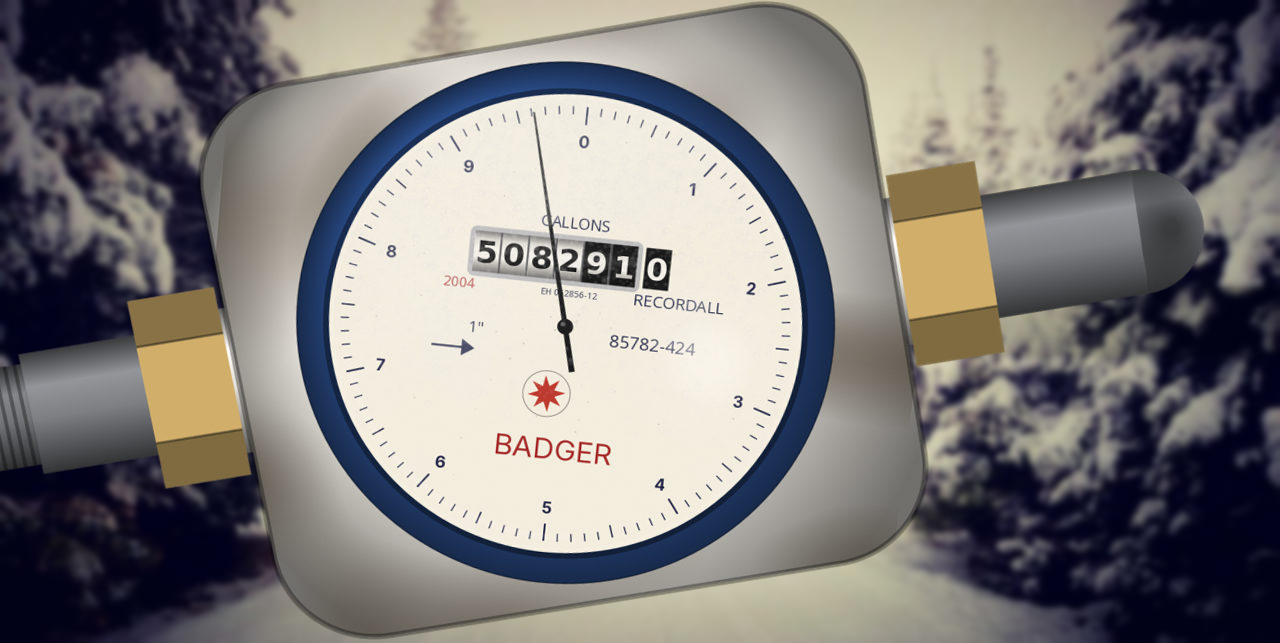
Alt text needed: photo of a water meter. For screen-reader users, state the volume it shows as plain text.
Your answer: 5082909.6 gal
